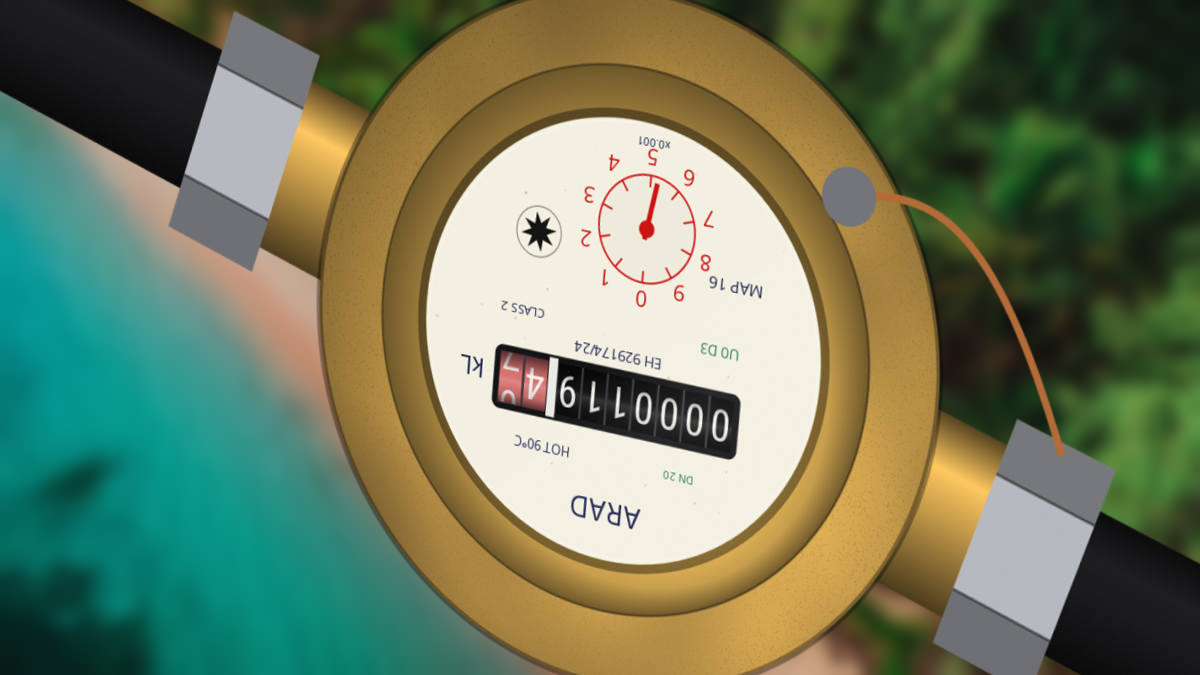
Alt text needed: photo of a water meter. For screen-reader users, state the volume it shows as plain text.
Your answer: 119.465 kL
